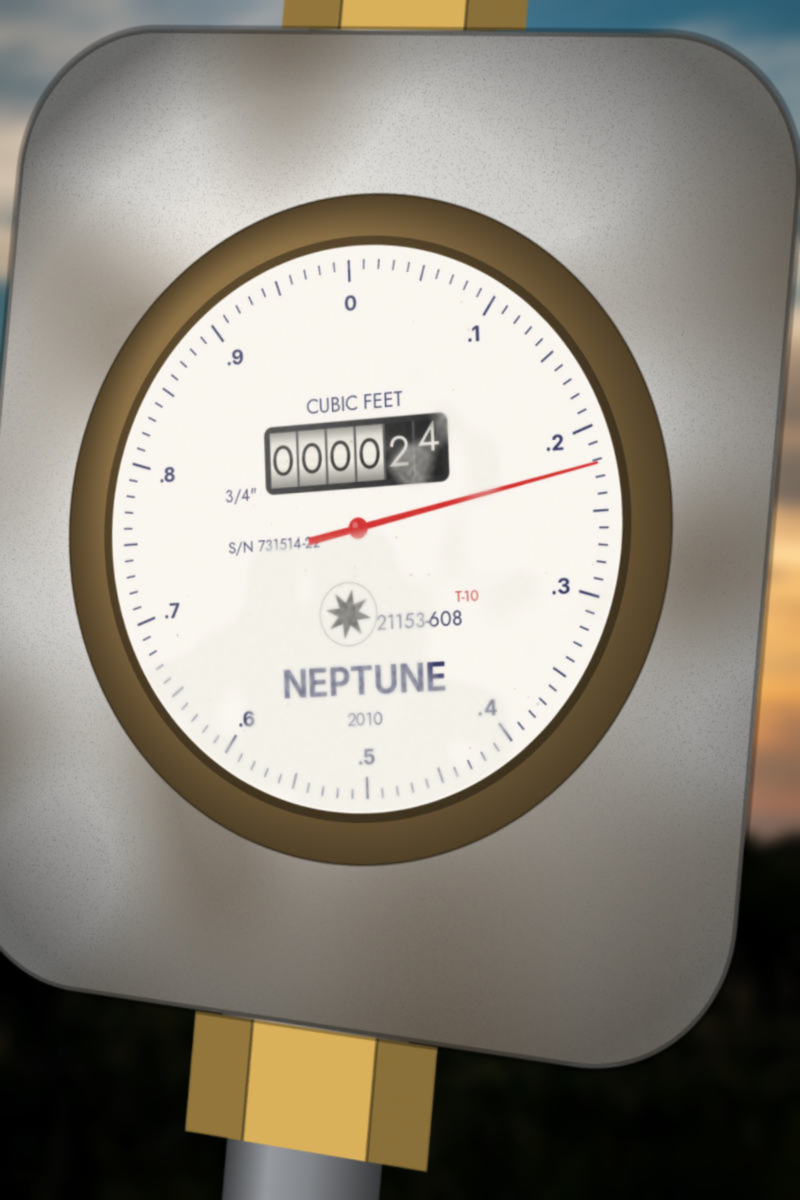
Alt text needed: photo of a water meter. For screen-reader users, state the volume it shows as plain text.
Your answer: 24.22 ft³
